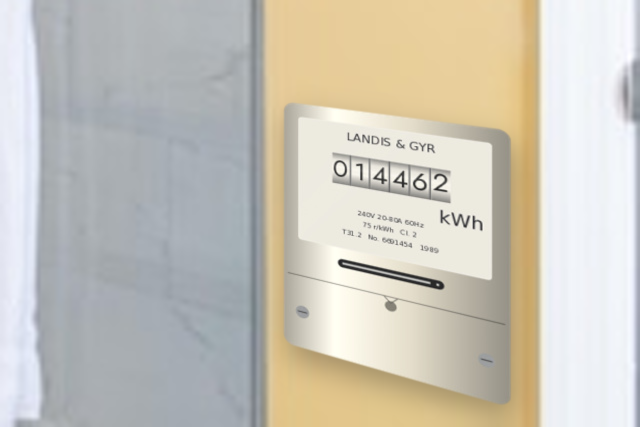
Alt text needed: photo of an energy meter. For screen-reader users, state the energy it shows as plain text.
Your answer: 14462 kWh
